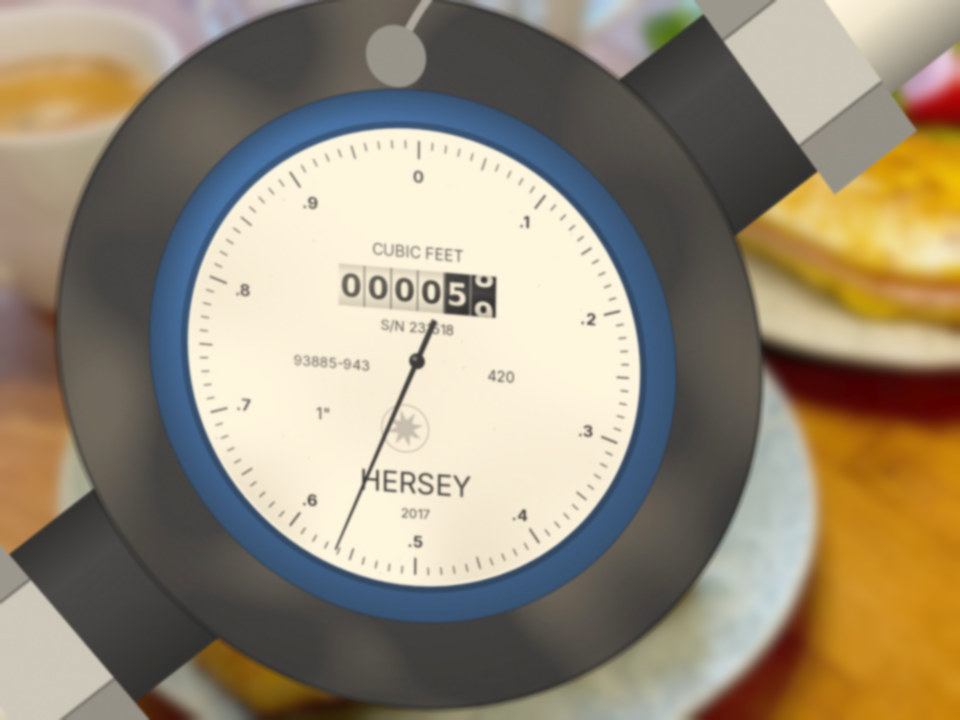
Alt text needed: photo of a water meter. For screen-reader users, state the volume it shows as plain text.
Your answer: 58.56 ft³
